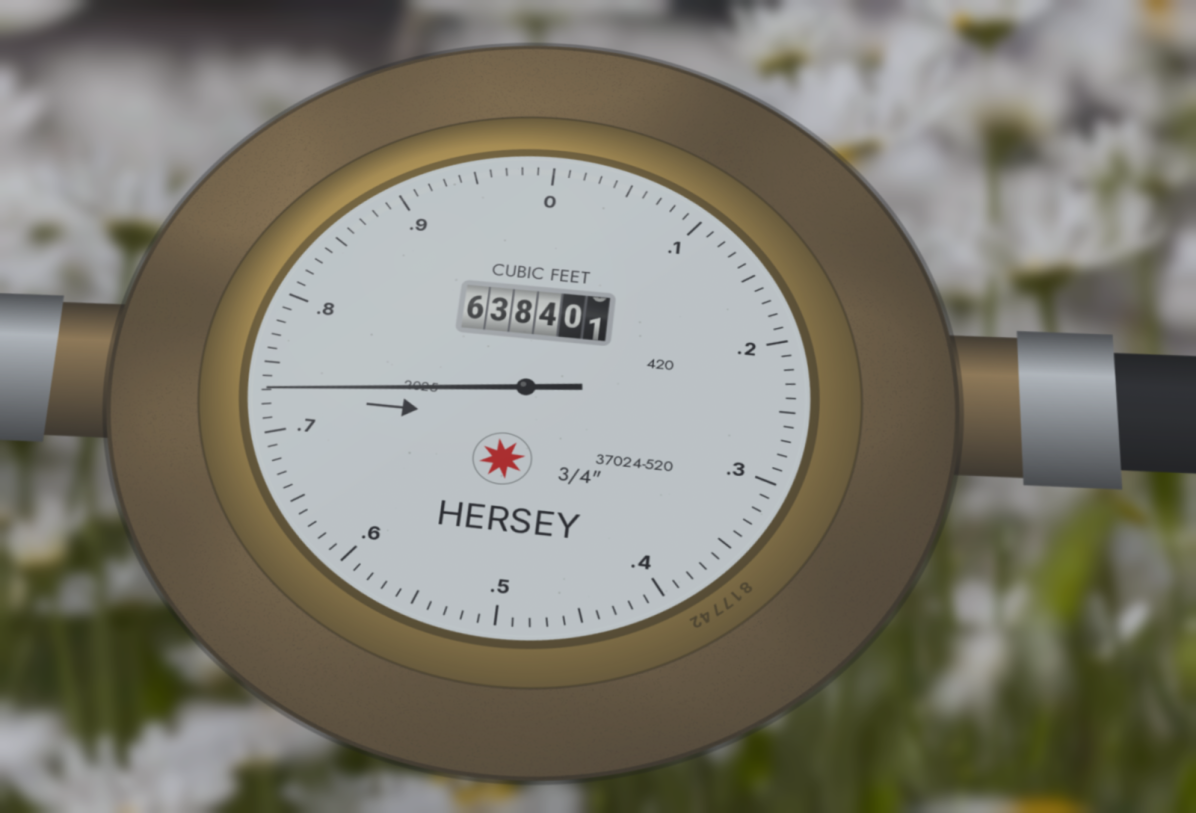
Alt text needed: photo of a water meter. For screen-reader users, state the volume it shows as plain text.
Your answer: 638400.73 ft³
